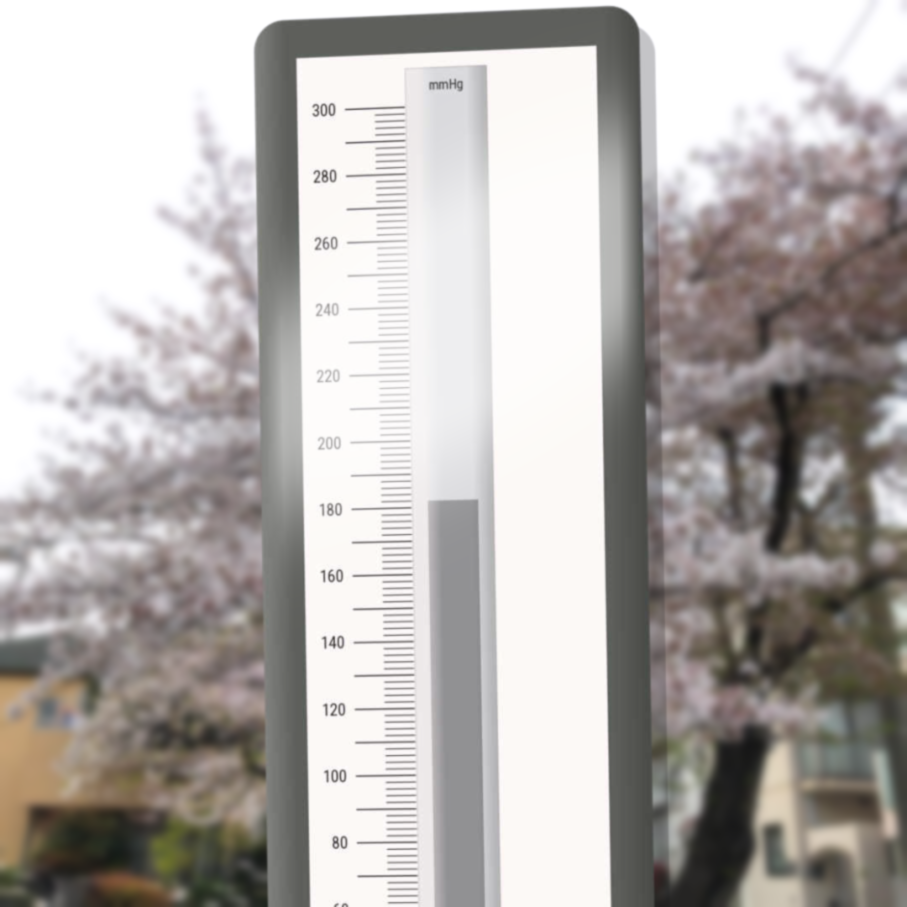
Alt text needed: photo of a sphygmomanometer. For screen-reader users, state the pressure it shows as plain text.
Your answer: 182 mmHg
